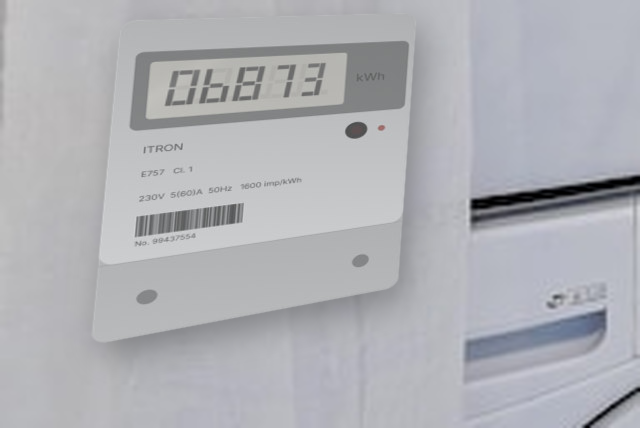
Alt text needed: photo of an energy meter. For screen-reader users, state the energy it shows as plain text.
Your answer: 6873 kWh
